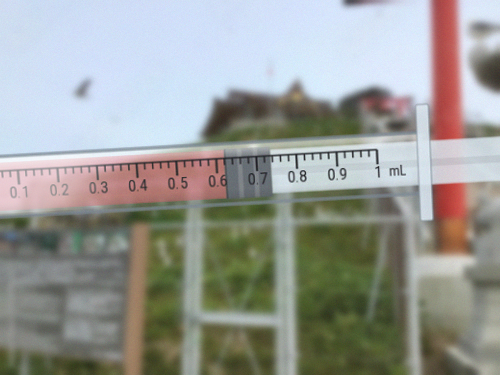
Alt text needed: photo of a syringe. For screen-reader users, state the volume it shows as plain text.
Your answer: 0.62 mL
